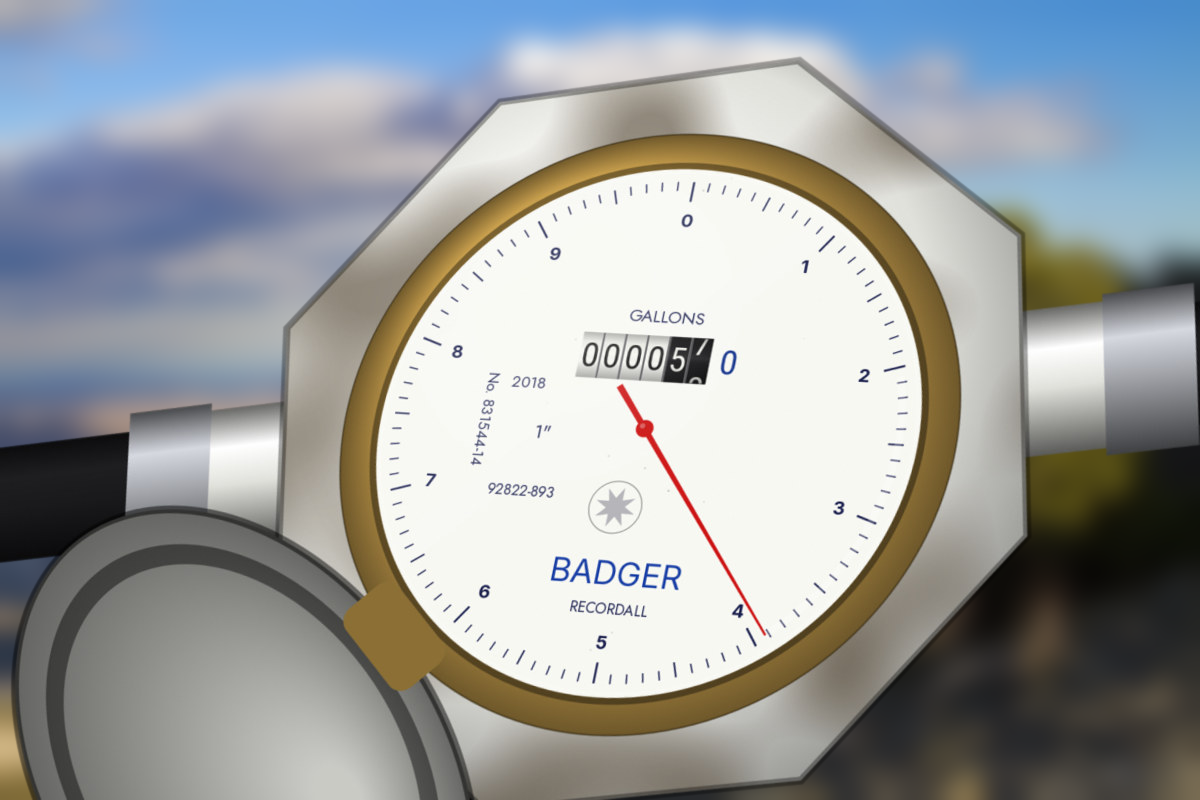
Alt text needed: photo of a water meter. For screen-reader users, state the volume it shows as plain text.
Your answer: 573.9 gal
